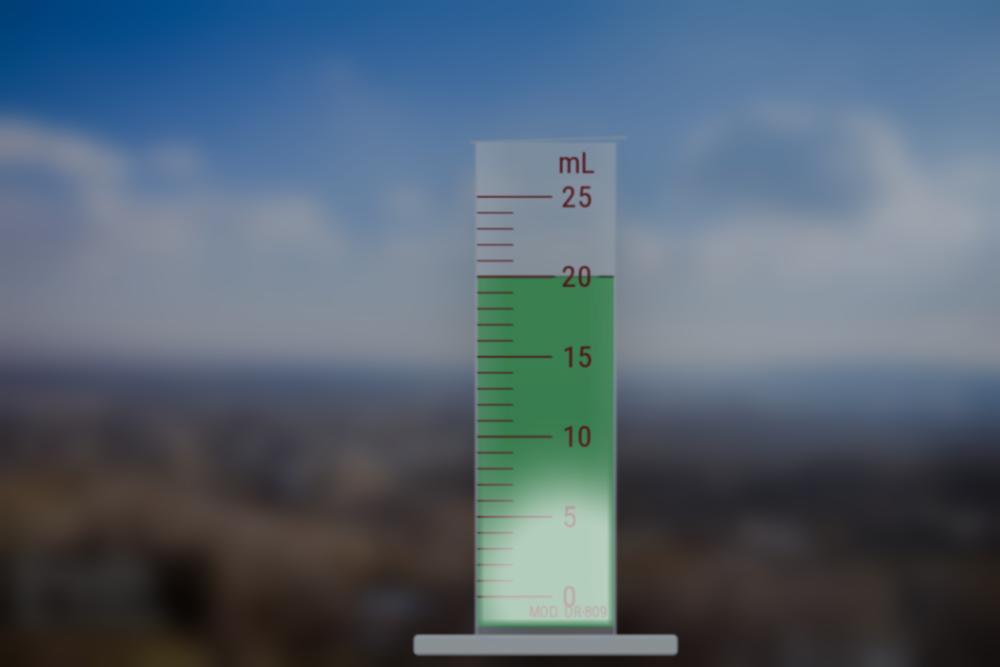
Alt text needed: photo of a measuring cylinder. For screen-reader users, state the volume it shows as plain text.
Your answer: 20 mL
